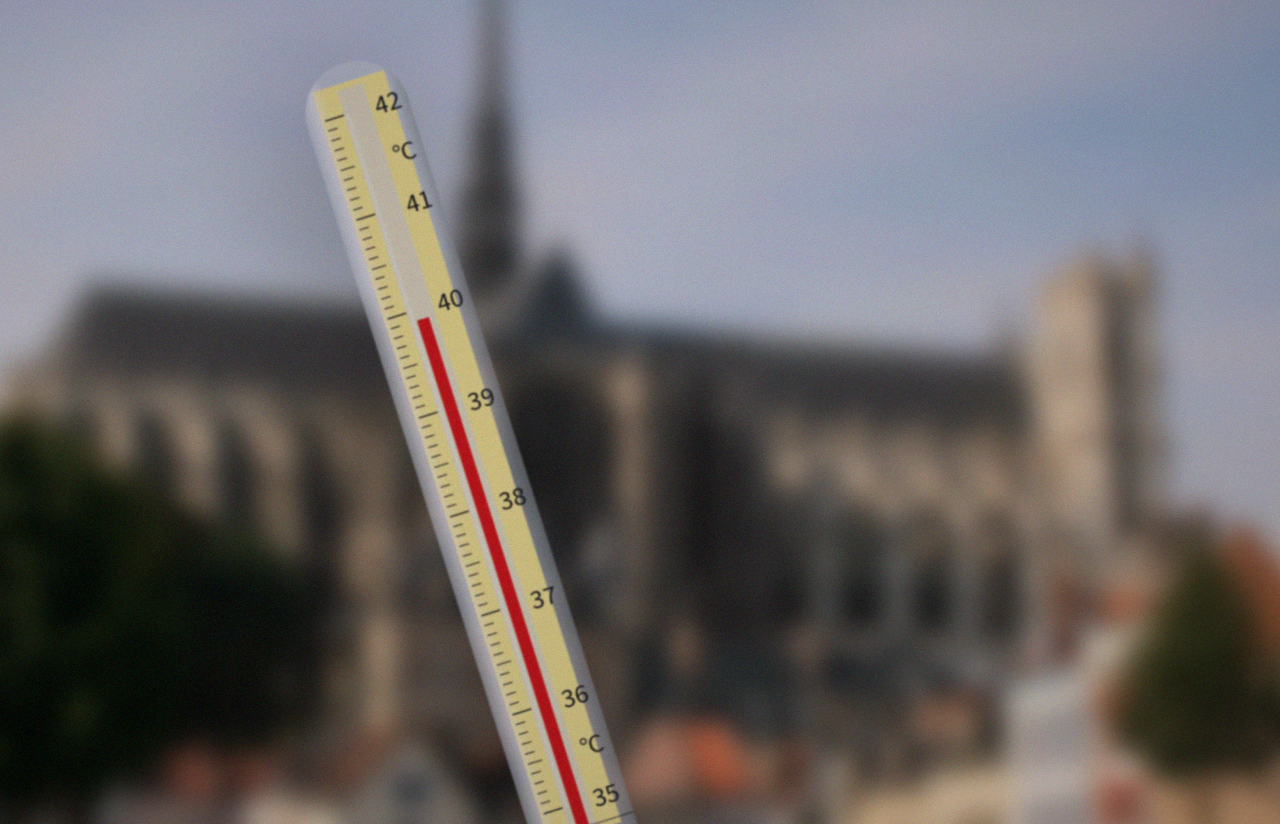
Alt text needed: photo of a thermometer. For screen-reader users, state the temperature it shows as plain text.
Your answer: 39.9 °C
